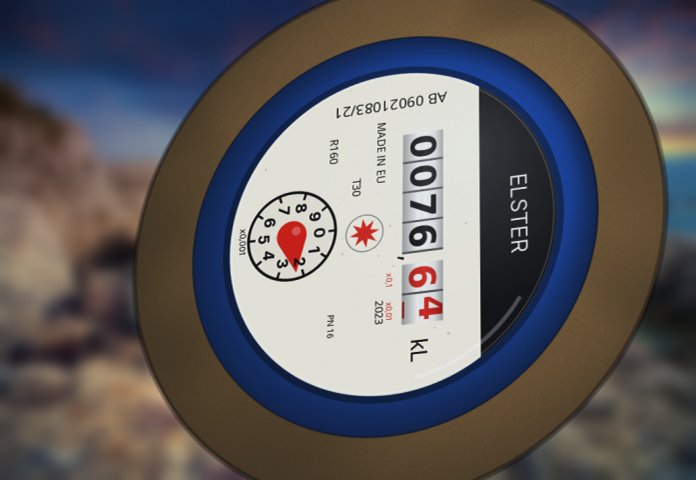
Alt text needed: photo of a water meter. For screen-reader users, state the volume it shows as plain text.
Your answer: 76.642 kL
